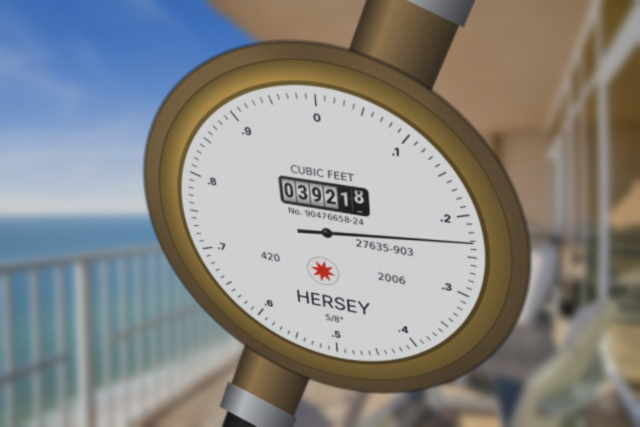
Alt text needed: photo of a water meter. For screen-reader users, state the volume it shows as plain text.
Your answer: 39218.23 ft³
